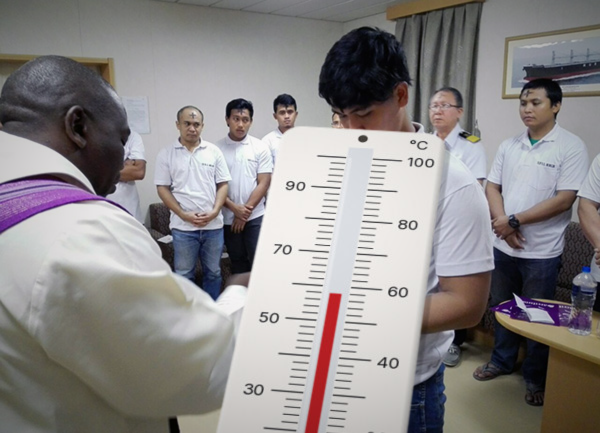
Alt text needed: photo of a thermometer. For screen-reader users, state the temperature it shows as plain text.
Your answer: 58 °C
